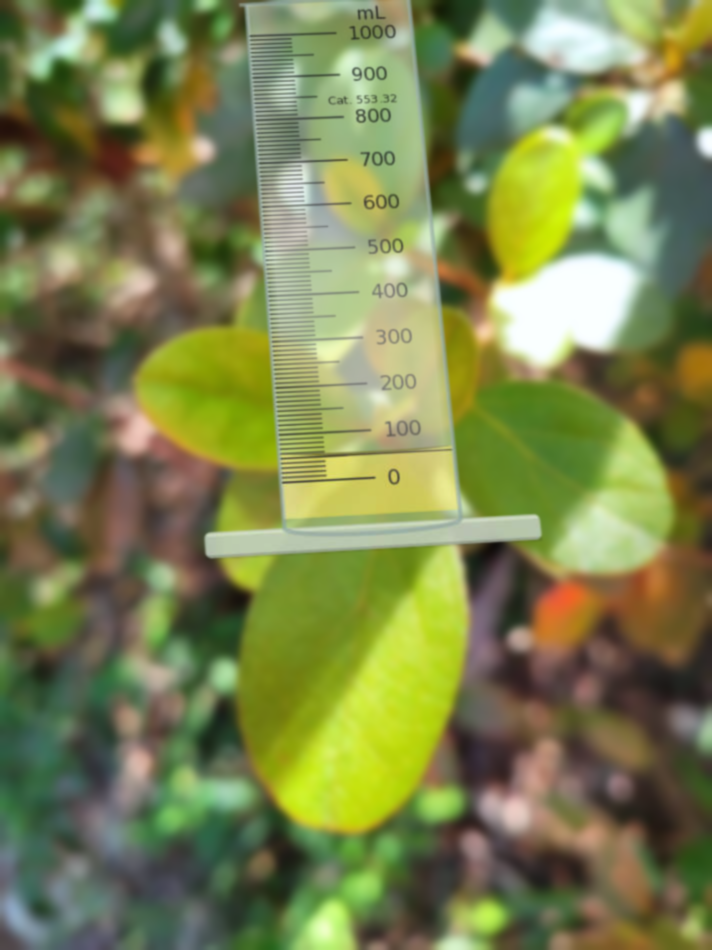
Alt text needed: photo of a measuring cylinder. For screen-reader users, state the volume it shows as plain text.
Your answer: 50 mL
